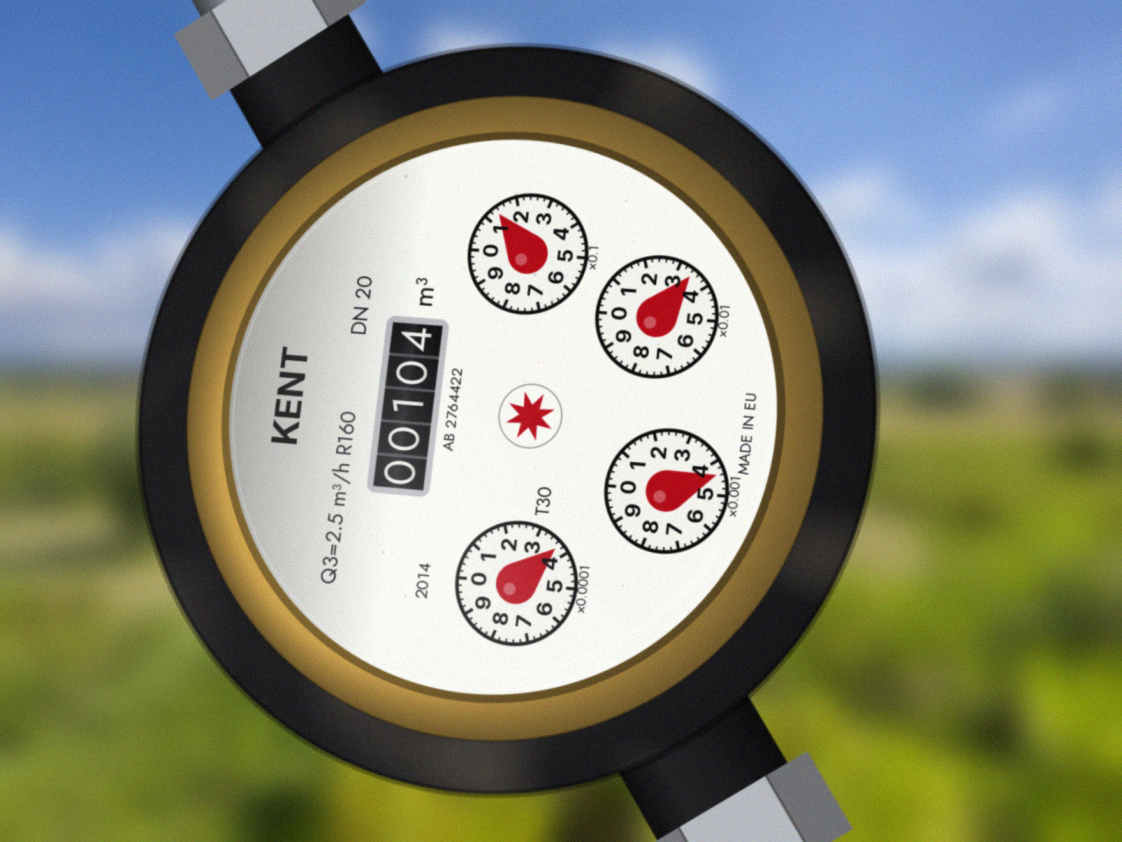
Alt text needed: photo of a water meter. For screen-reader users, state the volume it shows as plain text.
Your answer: 104.1343 m³
